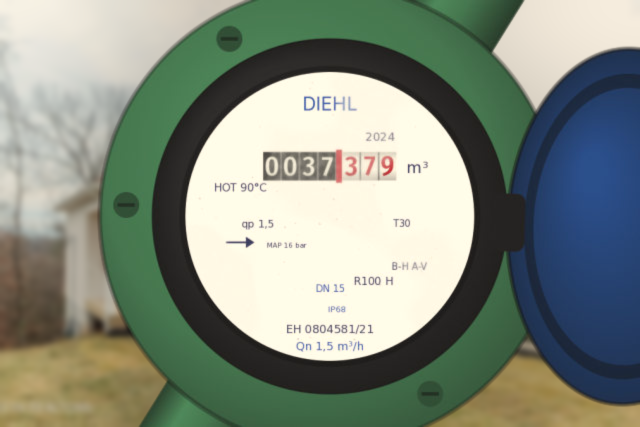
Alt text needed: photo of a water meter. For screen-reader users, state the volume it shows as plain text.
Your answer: 37.379 m³
